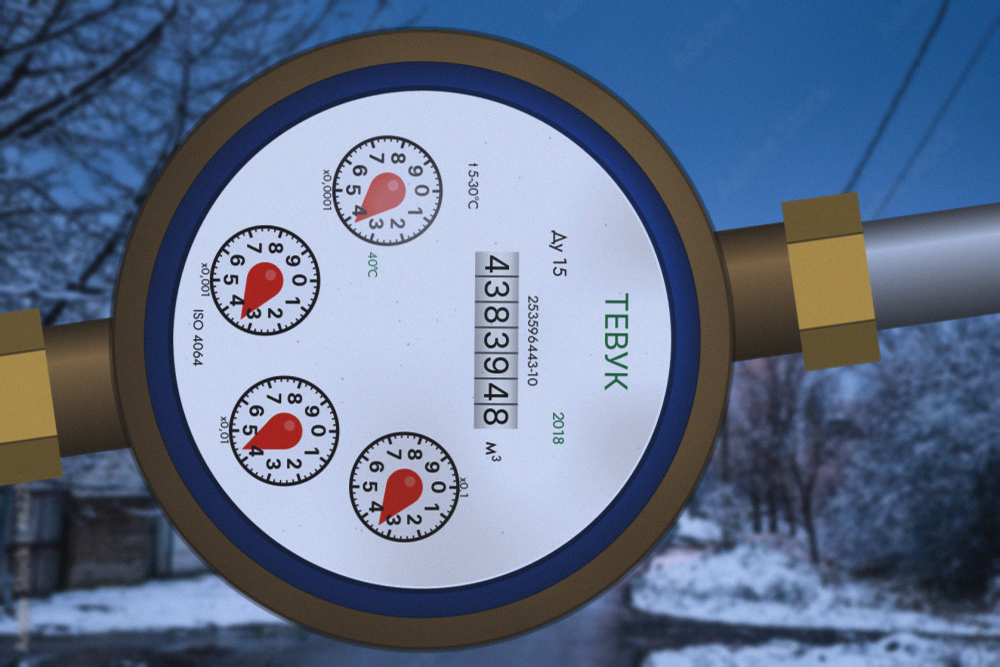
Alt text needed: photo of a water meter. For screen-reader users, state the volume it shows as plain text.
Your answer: 4383948.3433 m³
